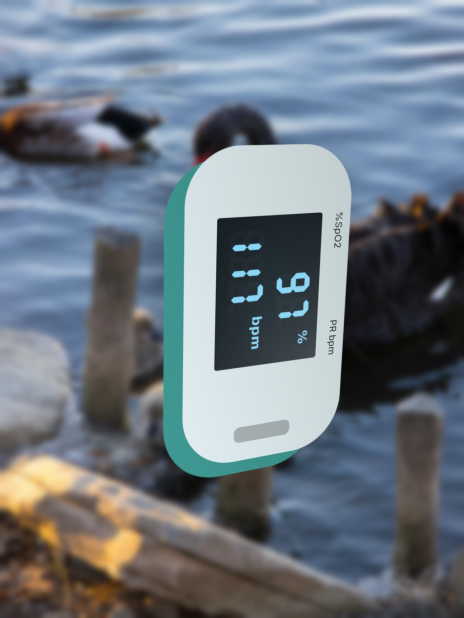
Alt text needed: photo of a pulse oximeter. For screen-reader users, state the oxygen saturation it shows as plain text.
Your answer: 97 %
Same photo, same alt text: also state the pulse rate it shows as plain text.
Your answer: 117 bpm
